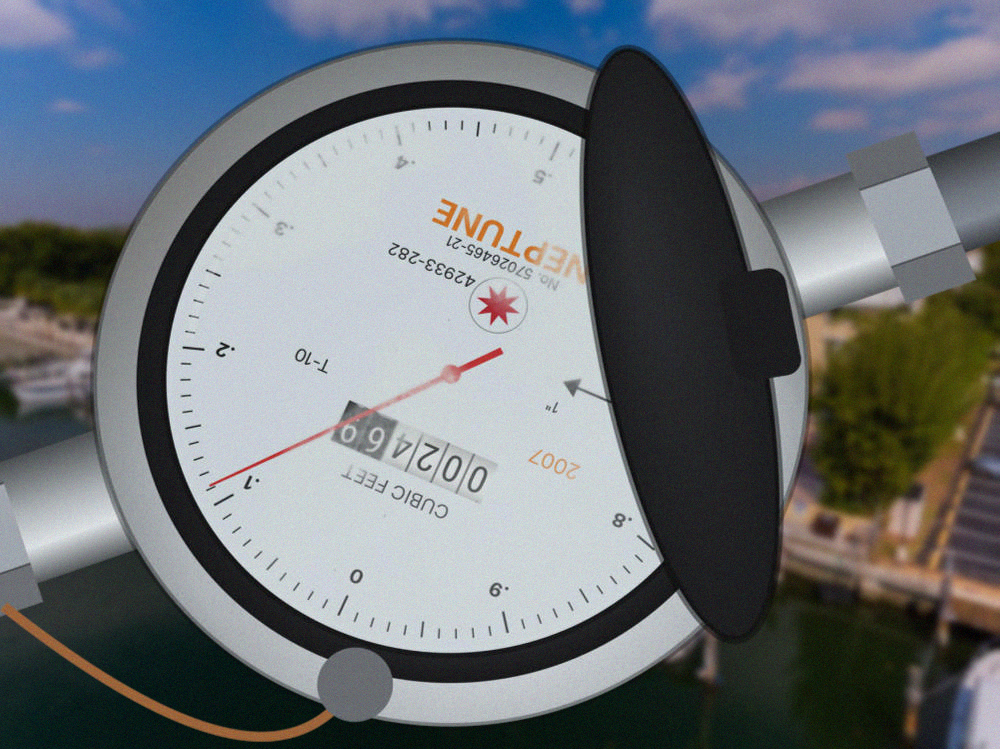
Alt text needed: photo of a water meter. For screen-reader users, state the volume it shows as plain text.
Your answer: 2469.11 ft³
